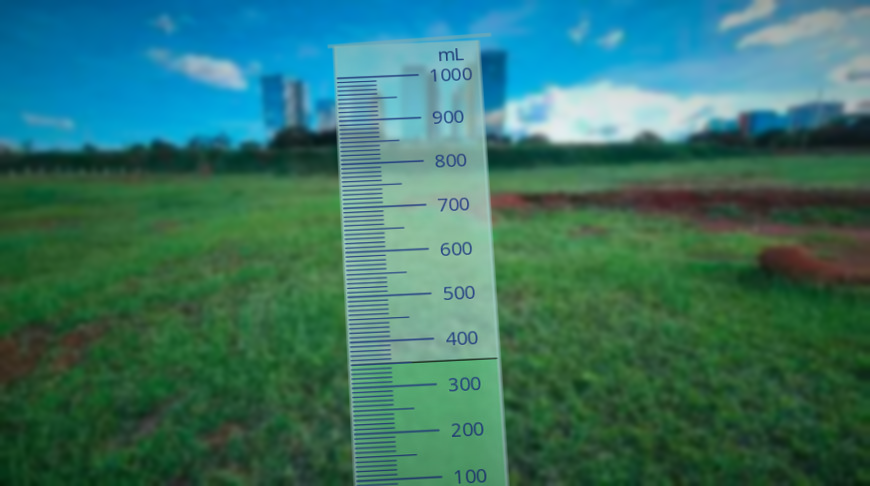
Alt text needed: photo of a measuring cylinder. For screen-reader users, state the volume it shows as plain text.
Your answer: 350 mL
